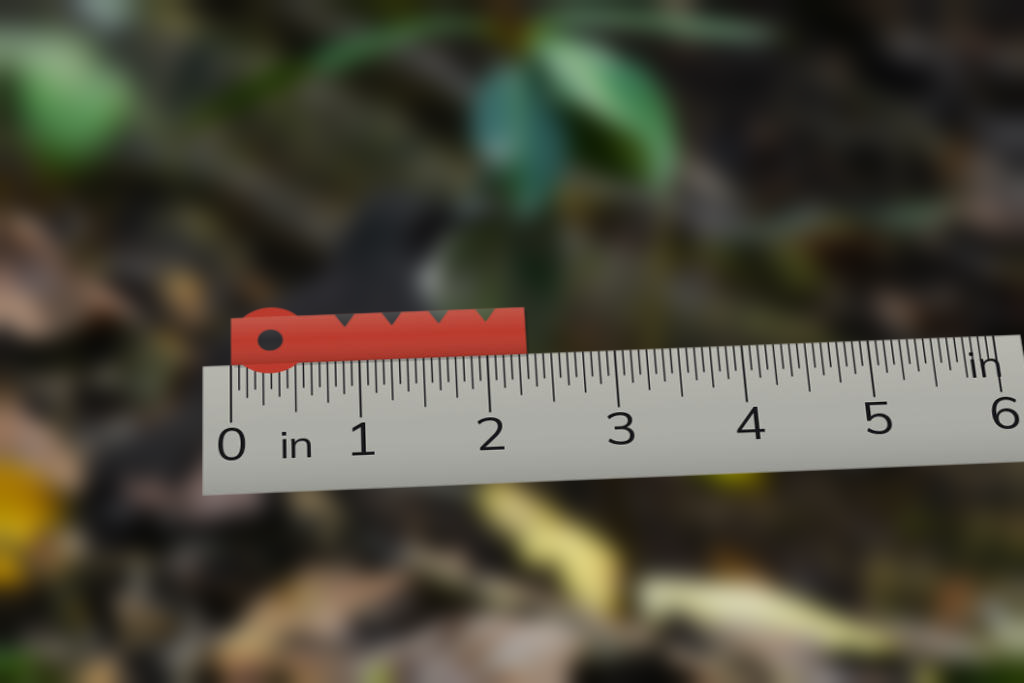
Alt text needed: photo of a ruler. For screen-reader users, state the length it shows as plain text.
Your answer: 2.3125 in
